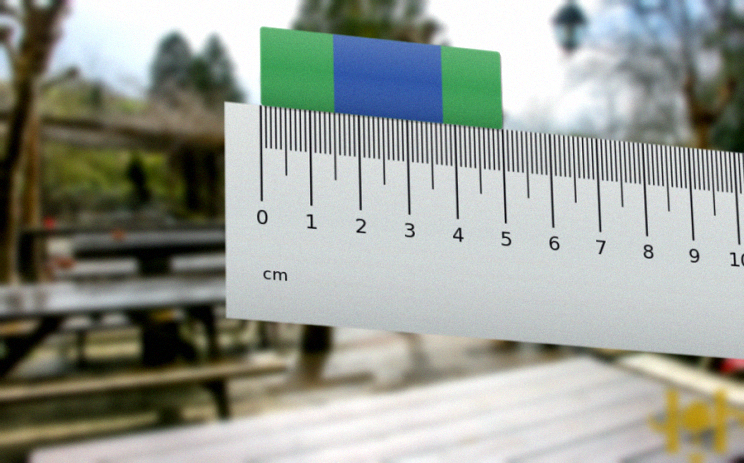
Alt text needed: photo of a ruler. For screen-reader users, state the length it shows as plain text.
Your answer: 5 cm
